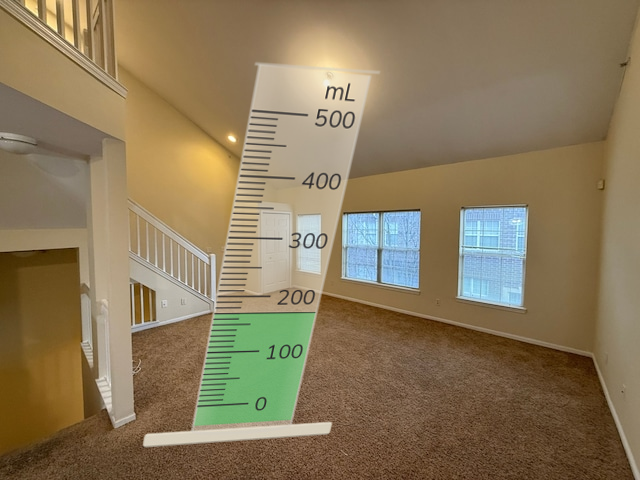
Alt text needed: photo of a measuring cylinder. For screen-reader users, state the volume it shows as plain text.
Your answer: 170 mL
